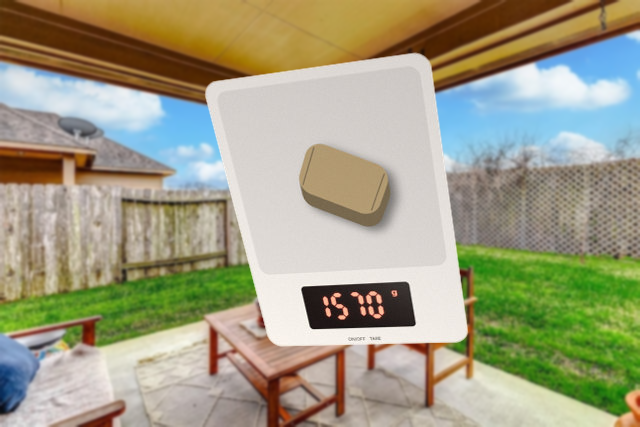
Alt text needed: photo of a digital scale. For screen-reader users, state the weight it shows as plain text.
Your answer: 1570 g
